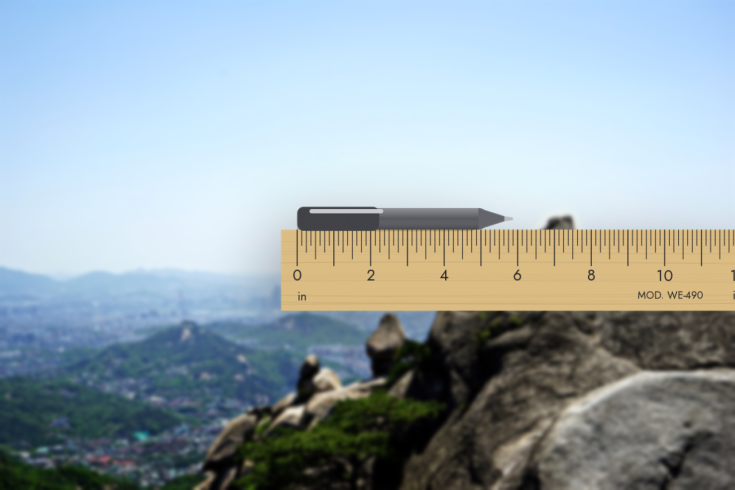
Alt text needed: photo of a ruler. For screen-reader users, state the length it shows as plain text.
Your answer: 5.875 in
